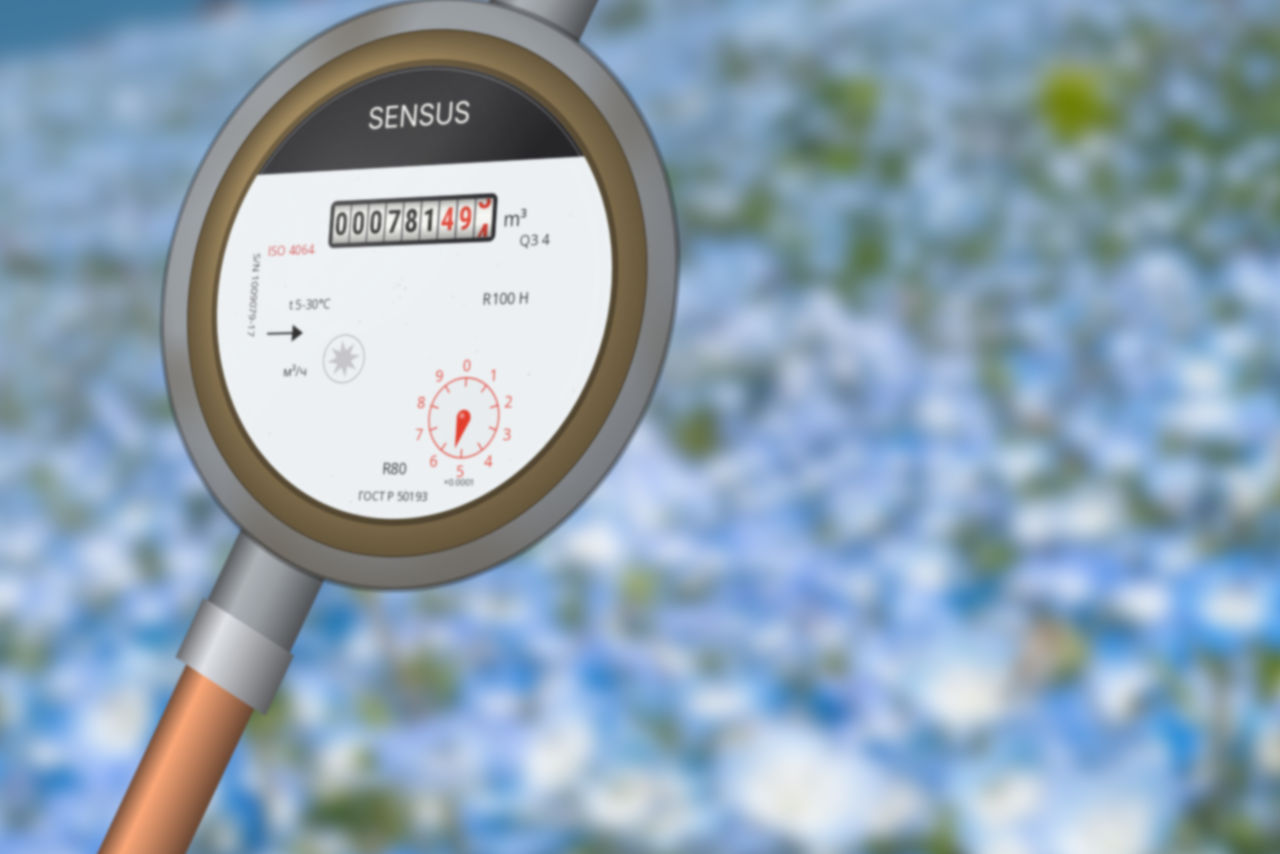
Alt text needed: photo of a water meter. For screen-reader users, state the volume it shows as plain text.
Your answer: 781.4935 m³
